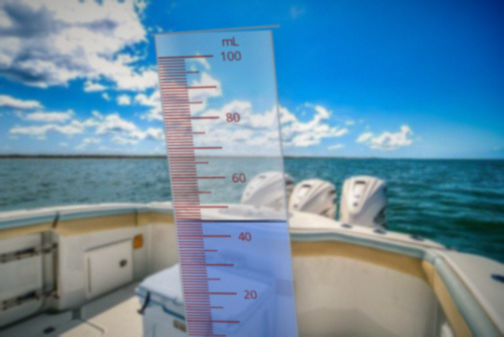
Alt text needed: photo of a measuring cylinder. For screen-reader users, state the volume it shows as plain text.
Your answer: 45 mL
